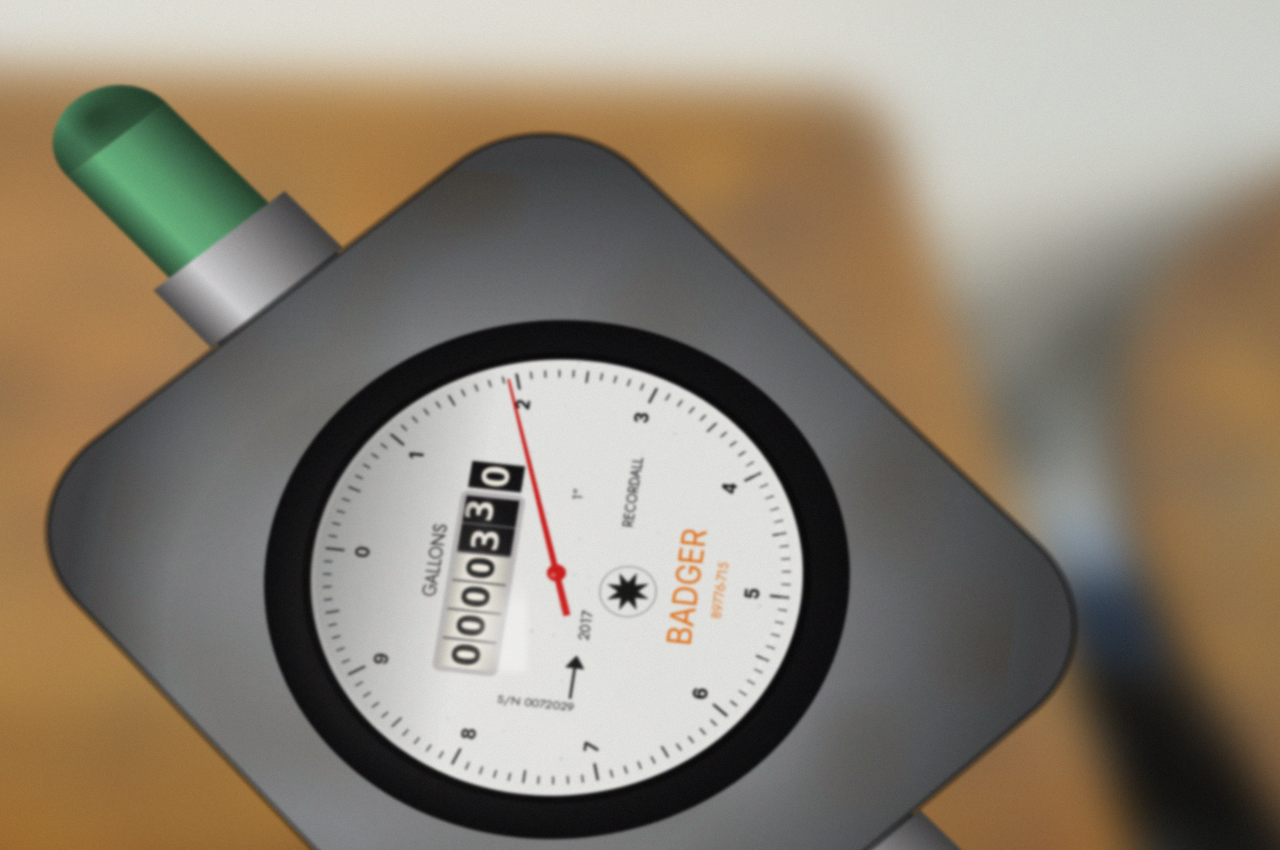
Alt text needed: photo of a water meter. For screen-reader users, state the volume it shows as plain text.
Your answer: 331.9 gal
